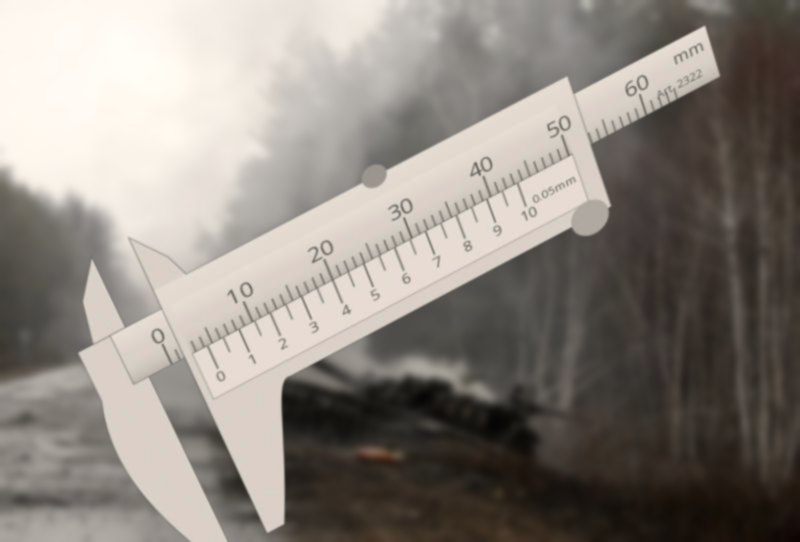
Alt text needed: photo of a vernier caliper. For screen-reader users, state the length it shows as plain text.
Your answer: 4.4 mm
